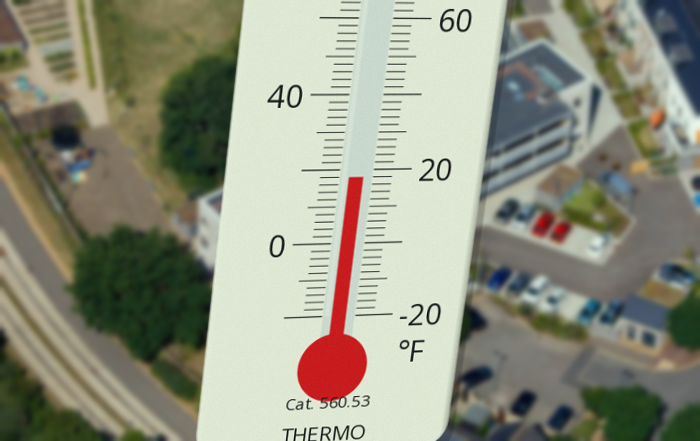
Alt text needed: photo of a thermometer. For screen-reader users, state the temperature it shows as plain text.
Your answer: 18 °F
